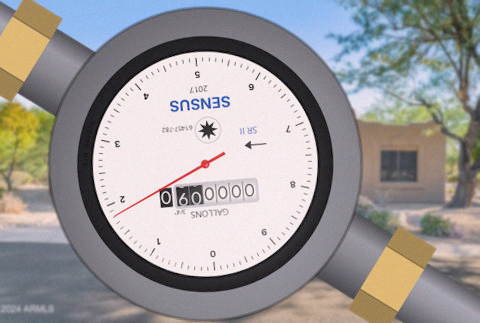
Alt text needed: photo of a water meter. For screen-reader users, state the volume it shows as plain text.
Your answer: 91.8 gal
